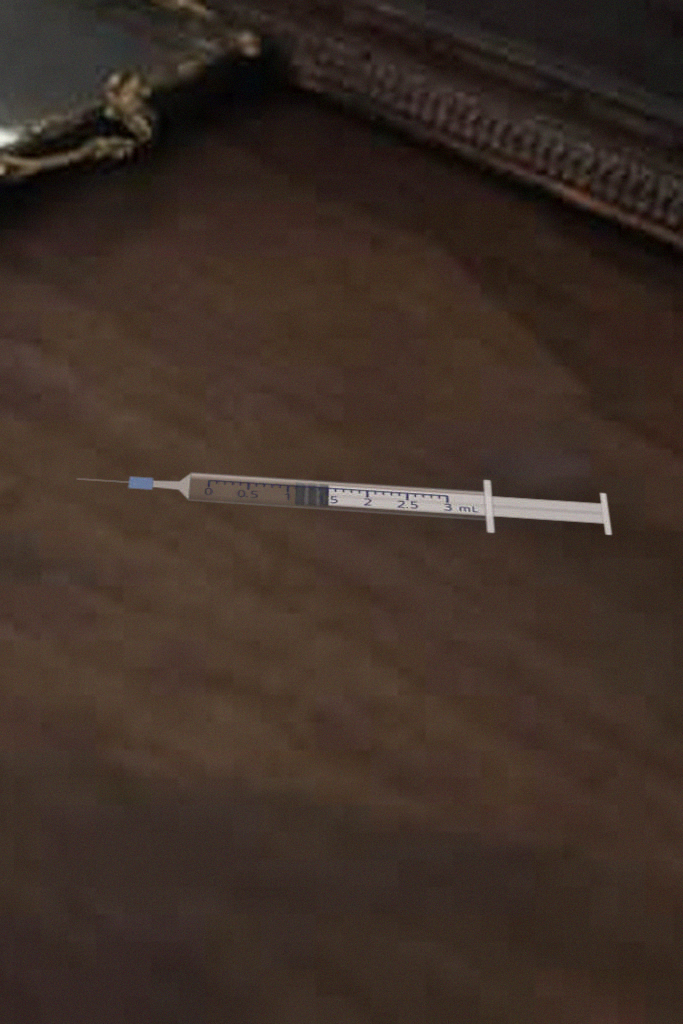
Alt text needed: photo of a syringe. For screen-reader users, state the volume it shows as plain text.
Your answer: 1.1 mL
